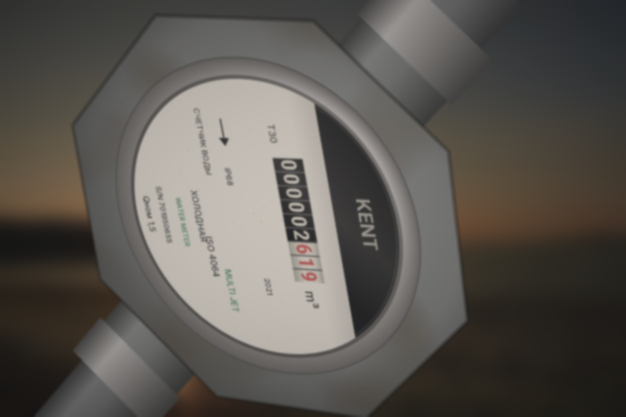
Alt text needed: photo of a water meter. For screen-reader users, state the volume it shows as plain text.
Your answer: 2.619 m³
